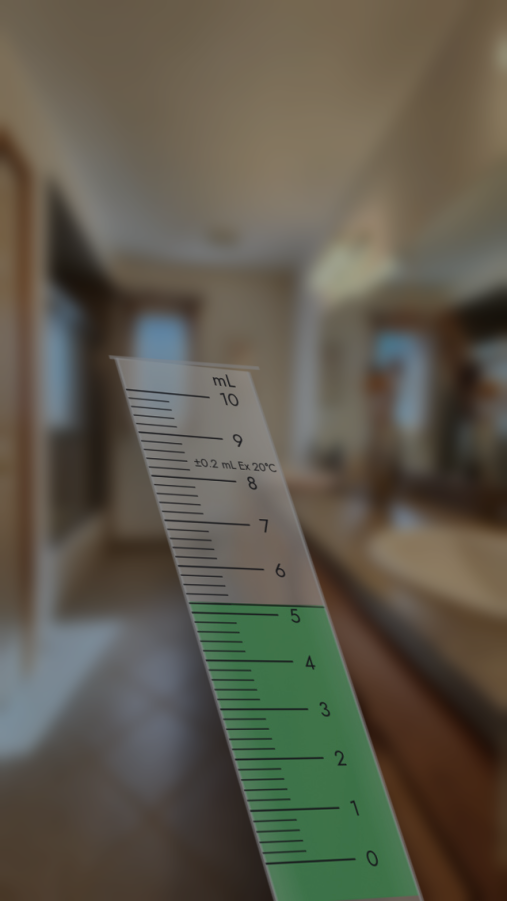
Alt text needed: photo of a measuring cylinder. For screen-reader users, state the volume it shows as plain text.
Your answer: 5.2 mL
